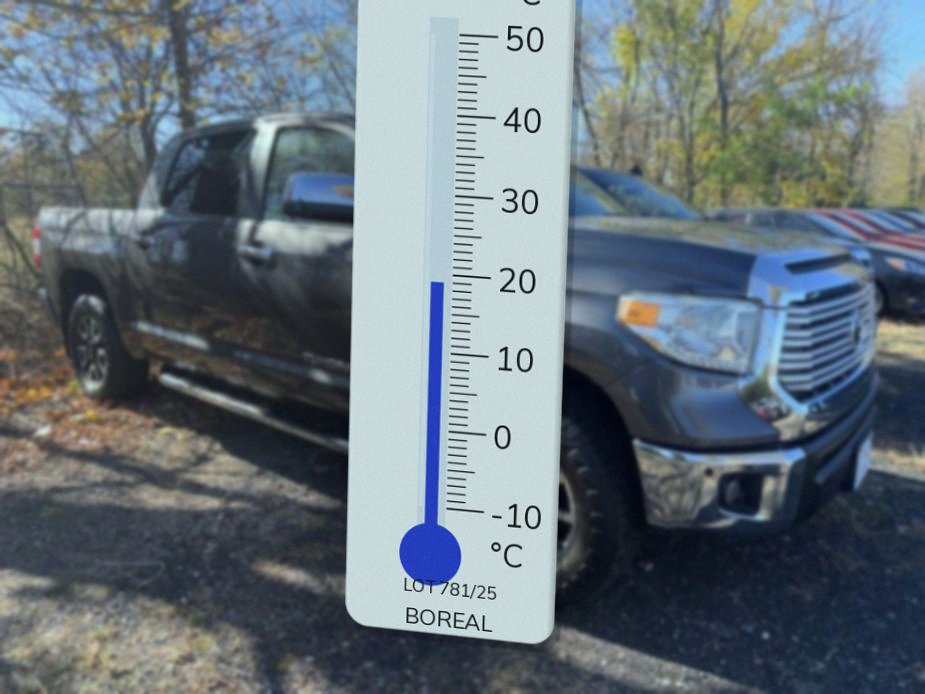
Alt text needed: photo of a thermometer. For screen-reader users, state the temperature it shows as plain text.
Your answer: 19 °C
